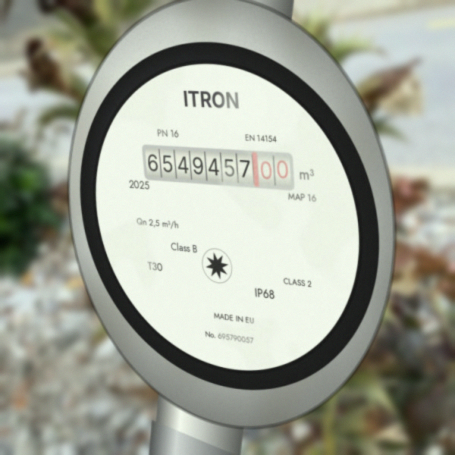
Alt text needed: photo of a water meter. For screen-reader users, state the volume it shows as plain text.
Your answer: 6549457.00 m³
